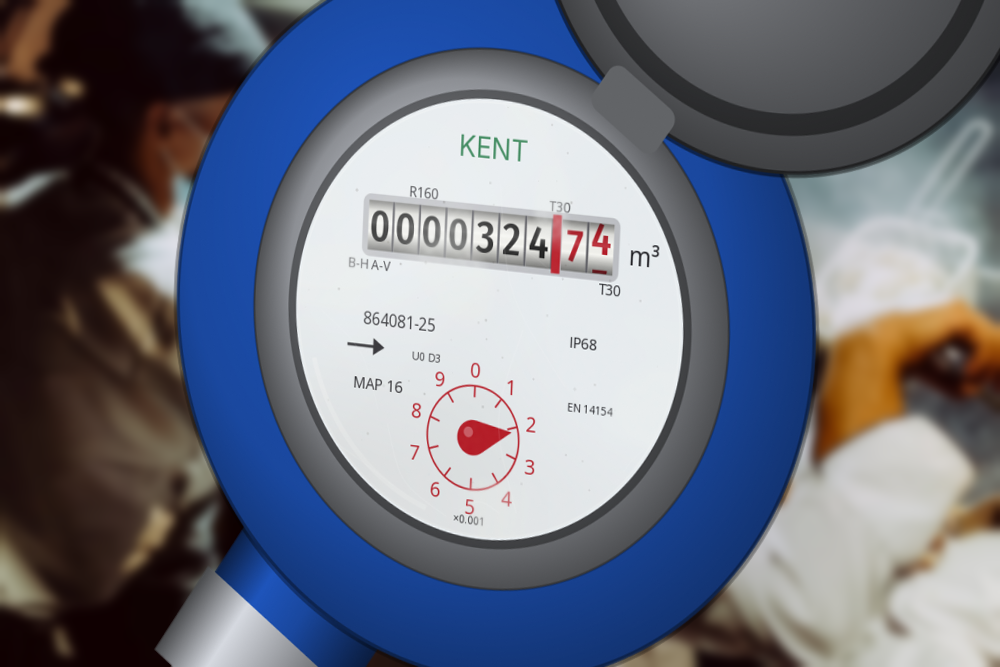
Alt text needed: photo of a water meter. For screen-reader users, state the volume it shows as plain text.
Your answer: 324.742 m³
